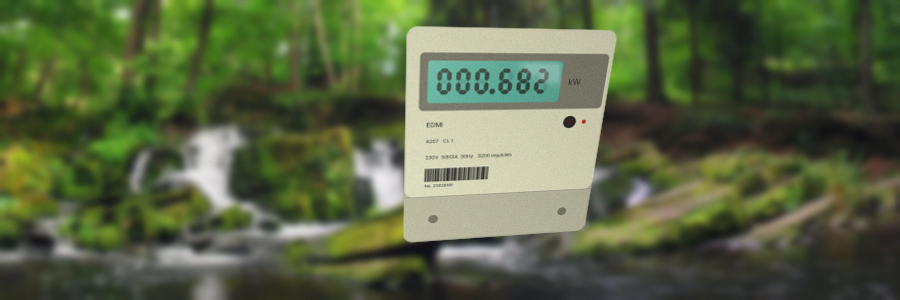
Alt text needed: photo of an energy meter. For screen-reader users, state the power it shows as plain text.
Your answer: 0.682 kW
